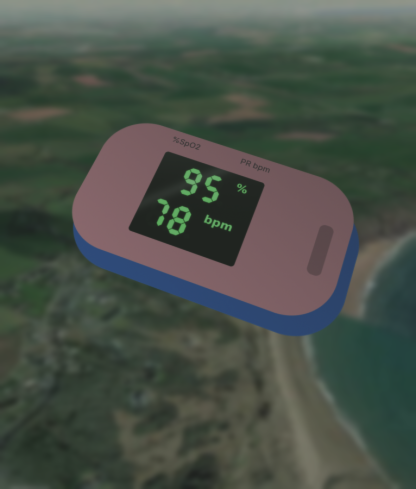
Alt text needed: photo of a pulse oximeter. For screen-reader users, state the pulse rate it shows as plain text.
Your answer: 78 bpm
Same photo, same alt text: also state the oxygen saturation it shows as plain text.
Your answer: 95 %
